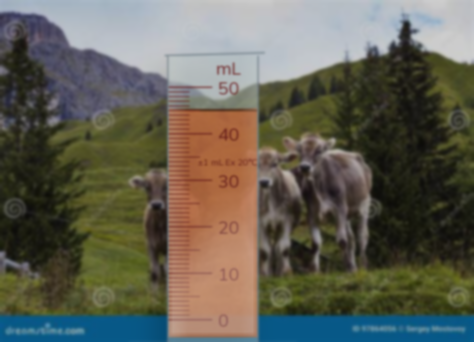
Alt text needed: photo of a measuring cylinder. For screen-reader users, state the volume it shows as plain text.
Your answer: 45 mL
